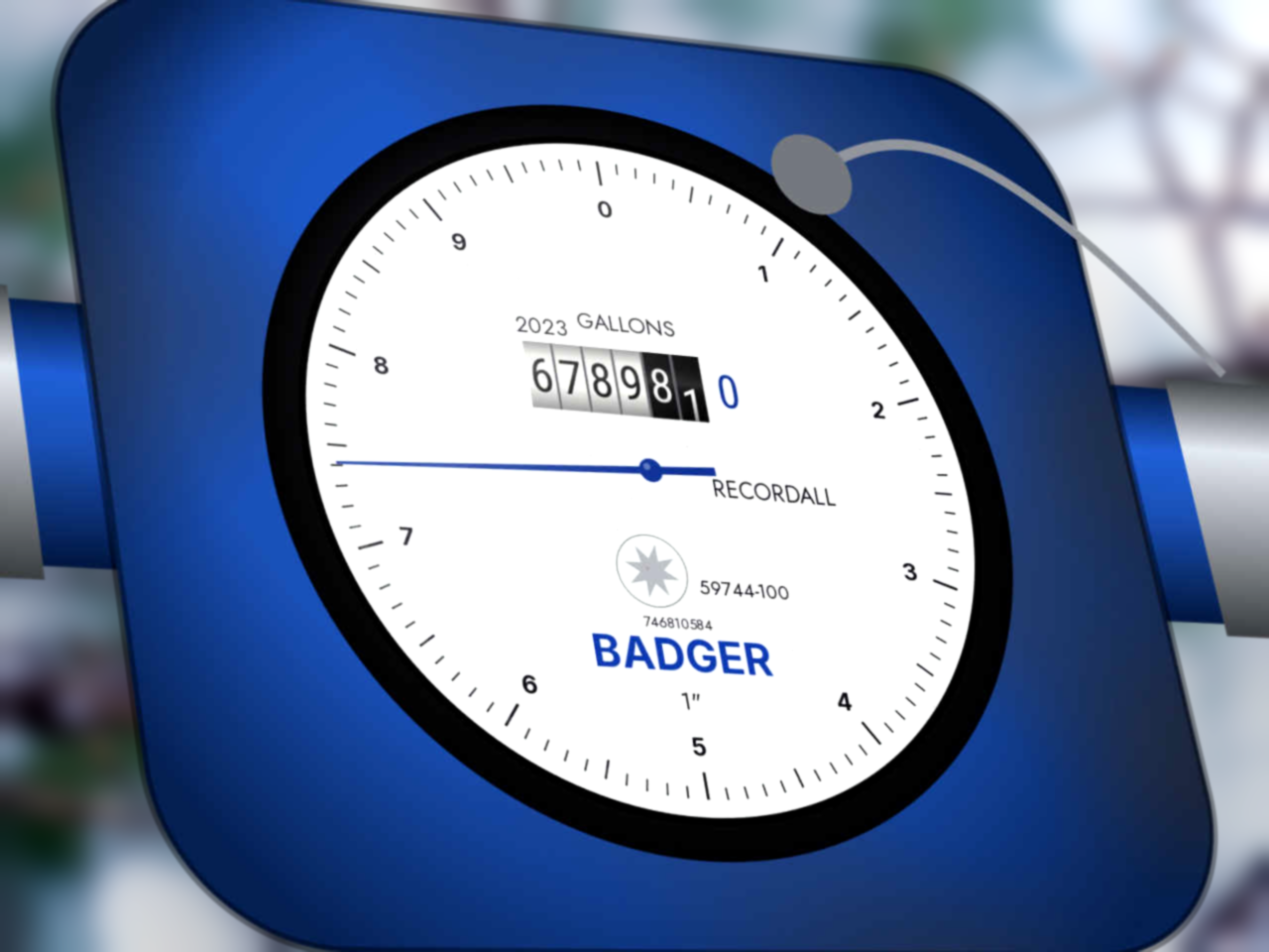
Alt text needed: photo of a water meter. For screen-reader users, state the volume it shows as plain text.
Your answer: 6789807.4 gal
